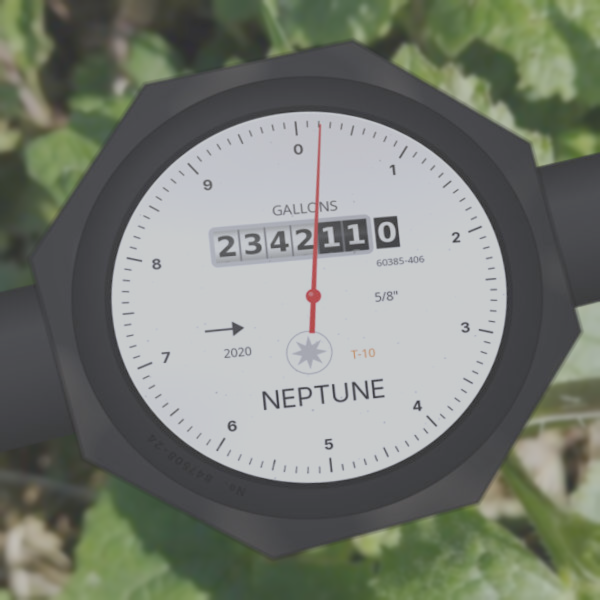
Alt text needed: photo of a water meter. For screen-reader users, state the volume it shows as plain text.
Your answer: 2342110.2 gal
